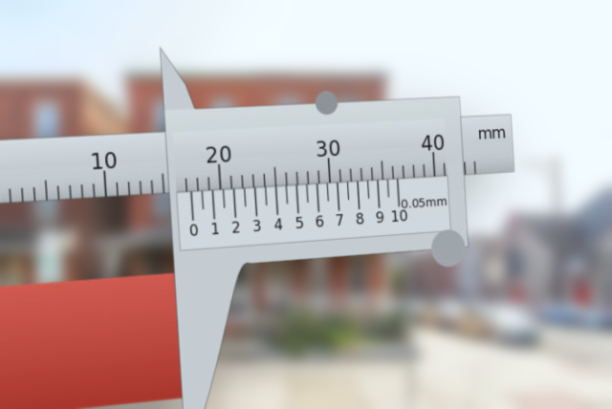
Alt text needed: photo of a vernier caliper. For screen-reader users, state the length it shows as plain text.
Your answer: 17.4 mm
